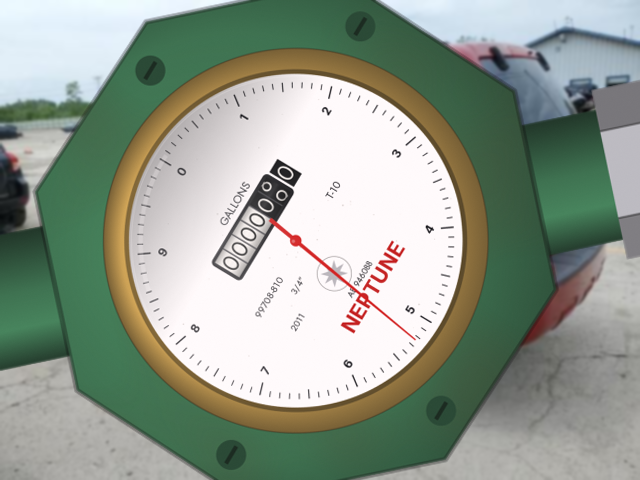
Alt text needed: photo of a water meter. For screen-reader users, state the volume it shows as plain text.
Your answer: 85.2 gal
